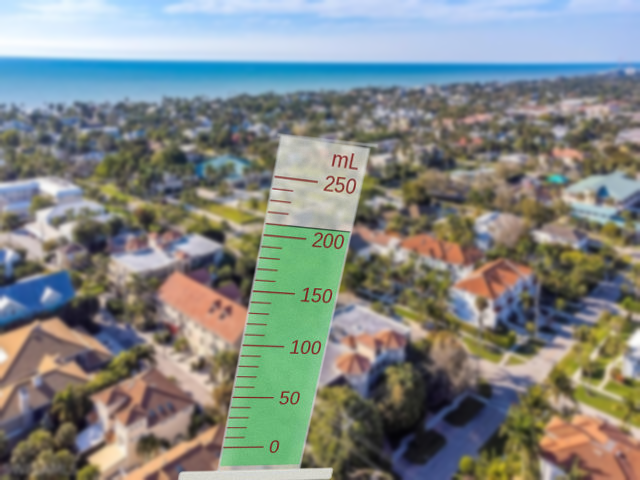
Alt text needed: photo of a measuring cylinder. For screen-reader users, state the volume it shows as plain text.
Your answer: 210 mL
